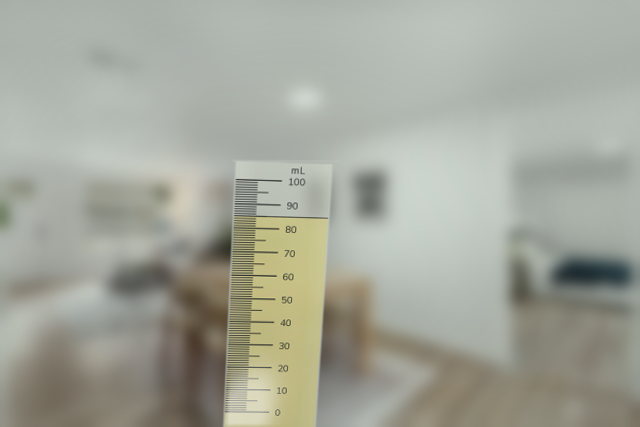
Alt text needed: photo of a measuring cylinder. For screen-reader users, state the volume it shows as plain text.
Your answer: 85 mL
